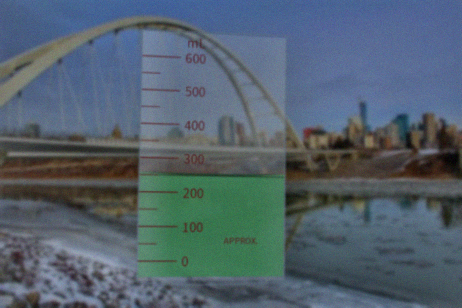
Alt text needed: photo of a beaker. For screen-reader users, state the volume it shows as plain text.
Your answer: 250 mL
